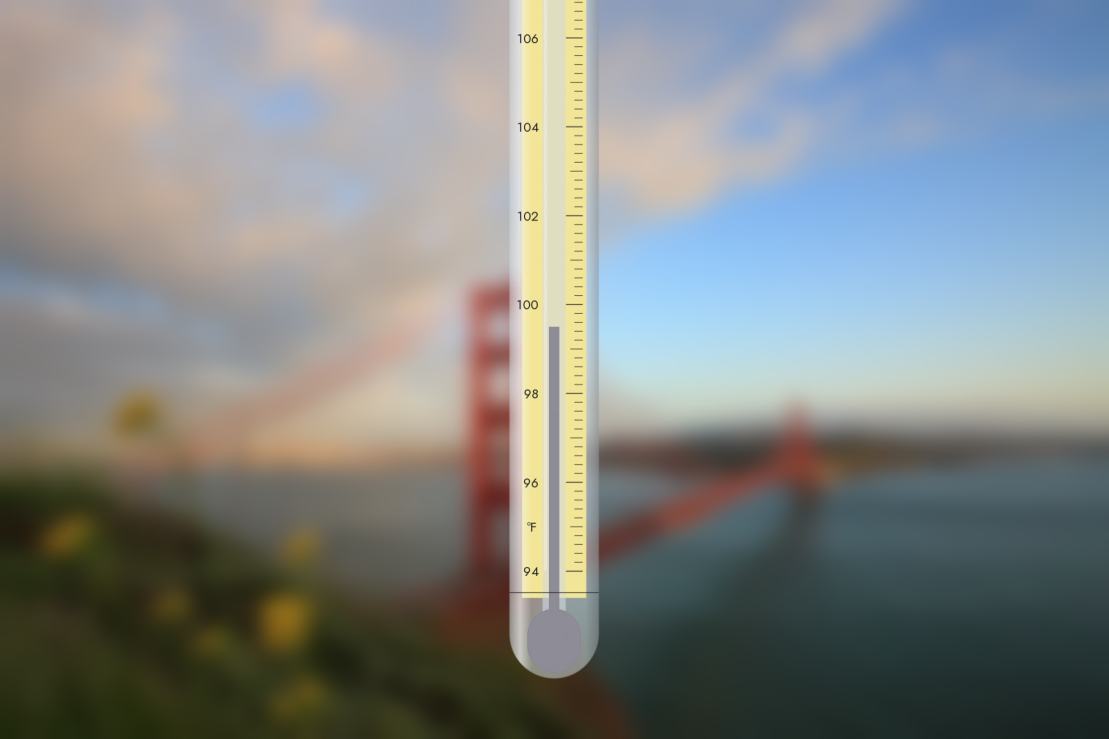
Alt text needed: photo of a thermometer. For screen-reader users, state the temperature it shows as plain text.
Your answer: 99.5 °F
